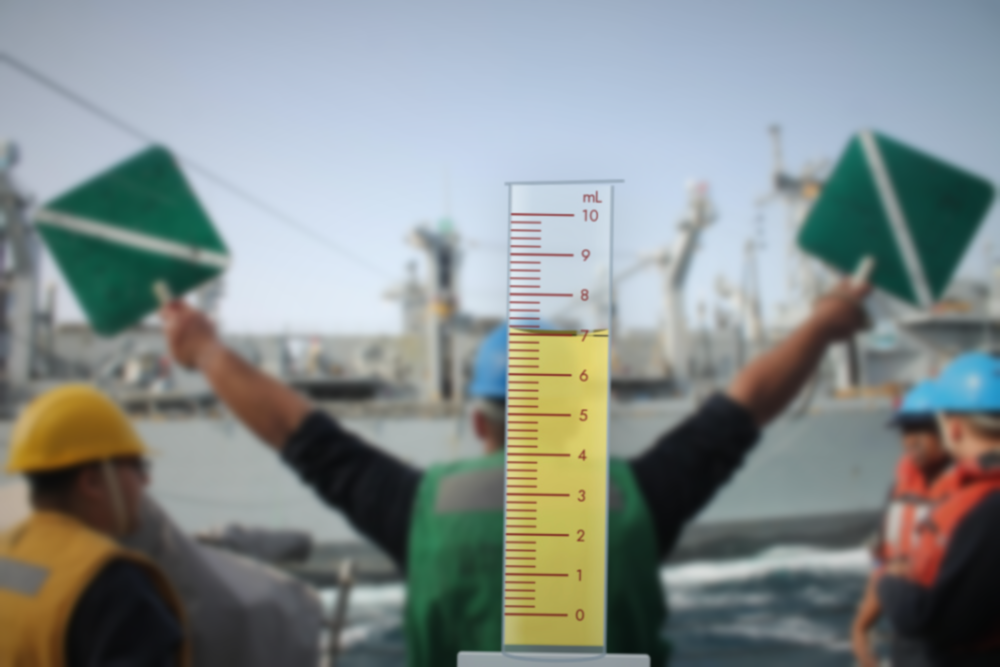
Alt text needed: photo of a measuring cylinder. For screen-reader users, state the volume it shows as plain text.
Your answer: 7 mL
